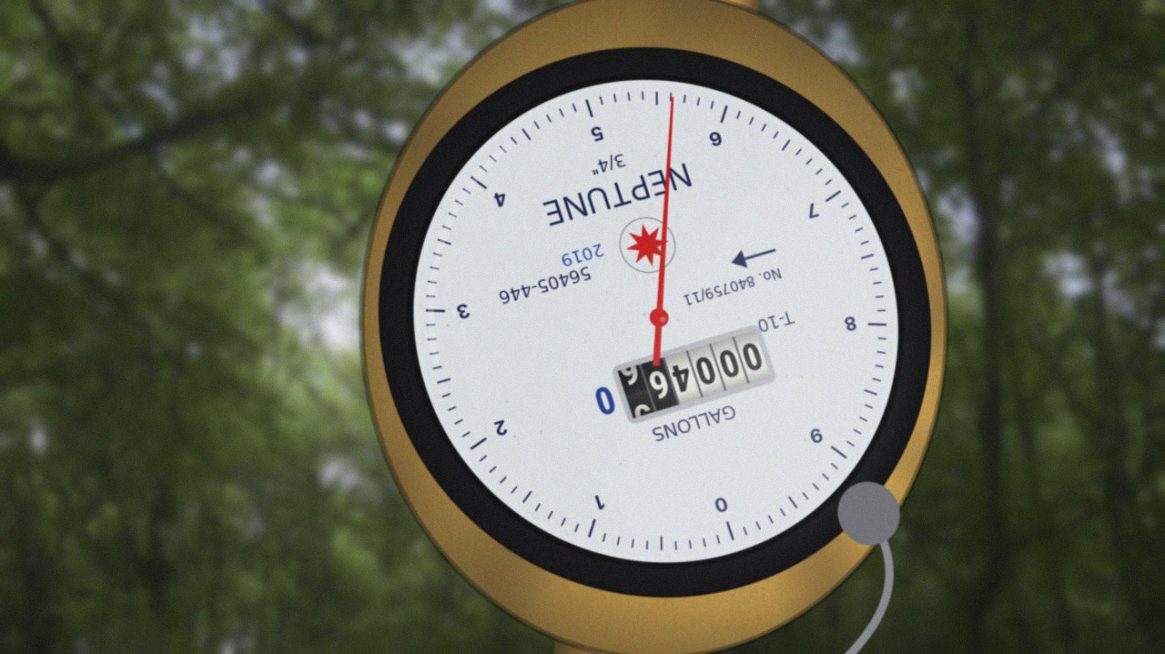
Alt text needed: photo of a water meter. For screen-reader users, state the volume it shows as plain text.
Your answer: 4655.6 gal
